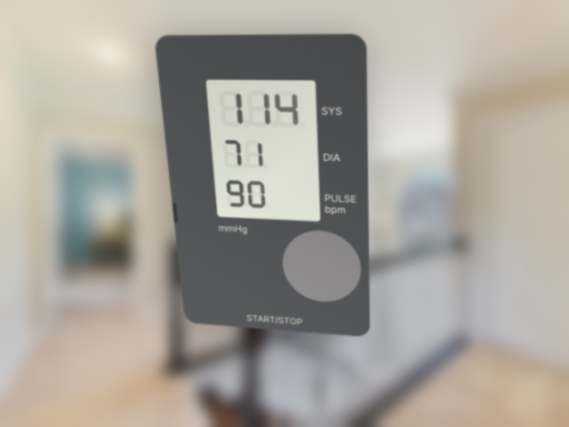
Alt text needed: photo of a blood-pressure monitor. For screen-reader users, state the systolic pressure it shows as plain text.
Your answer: 114 mmHg
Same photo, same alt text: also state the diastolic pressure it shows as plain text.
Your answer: 71 mmHg
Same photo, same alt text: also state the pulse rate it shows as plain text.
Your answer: 90 bpm
